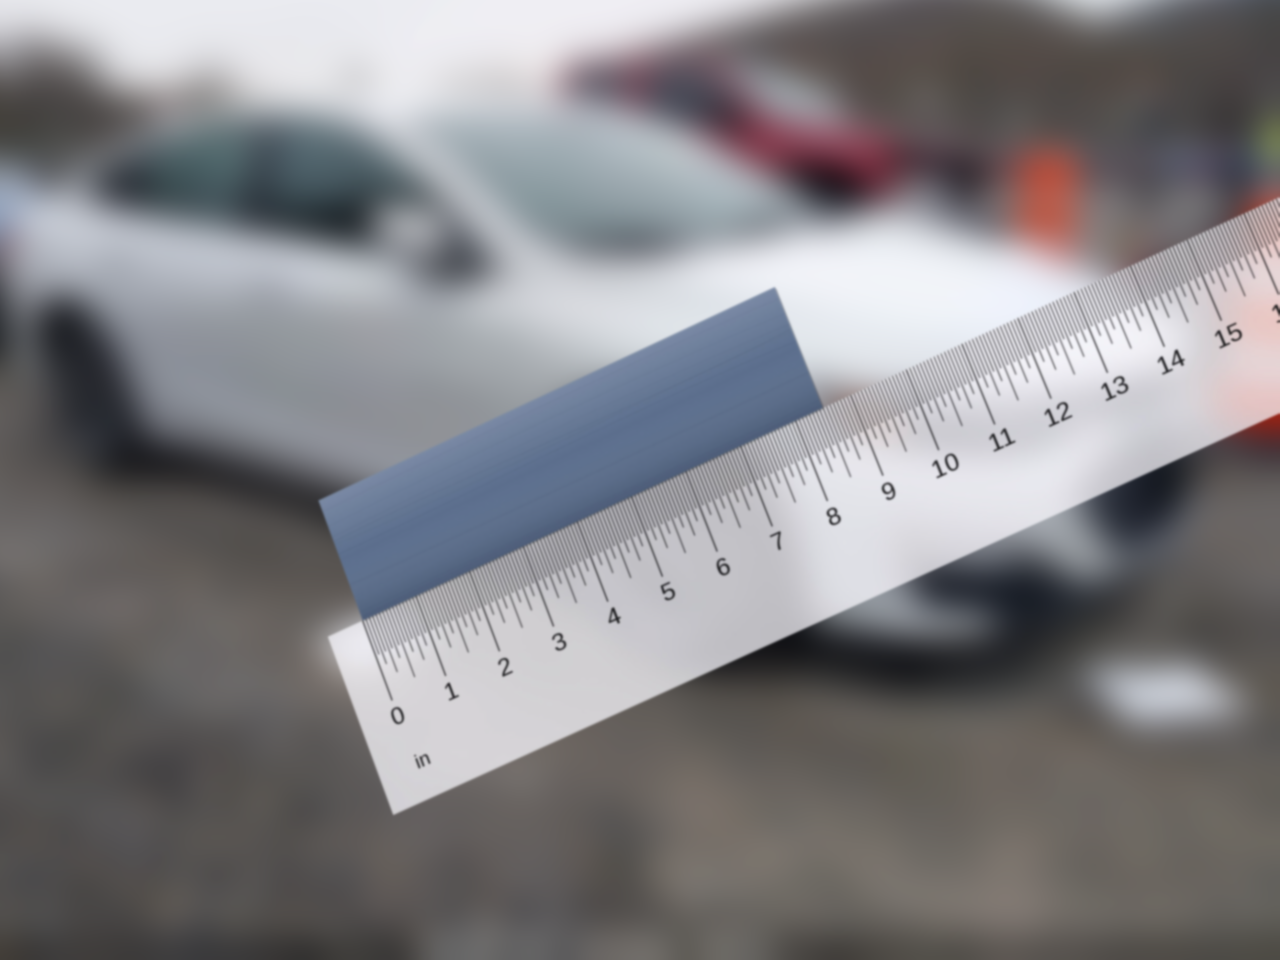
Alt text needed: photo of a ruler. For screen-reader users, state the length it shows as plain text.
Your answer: 8.5 in
